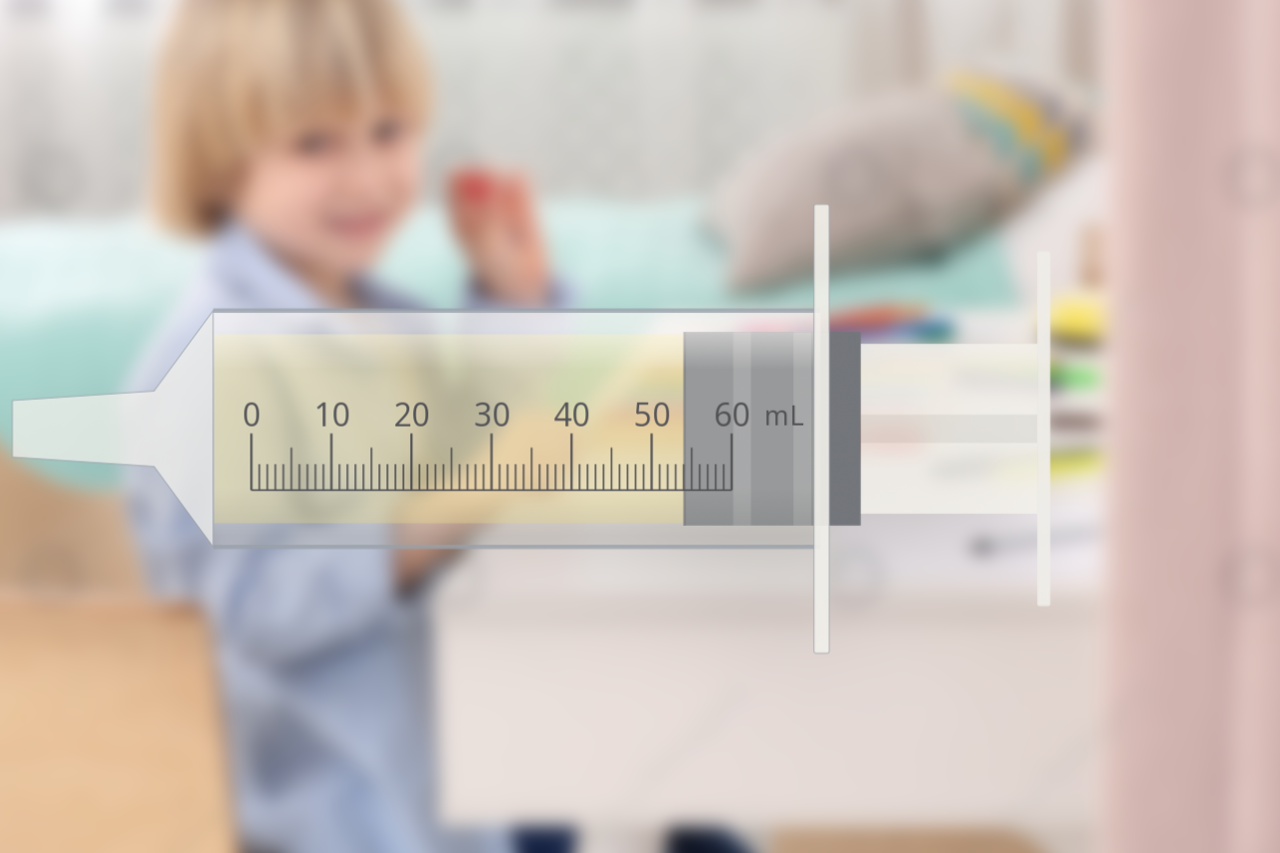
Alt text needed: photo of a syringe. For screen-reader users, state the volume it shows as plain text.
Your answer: 54 mL
